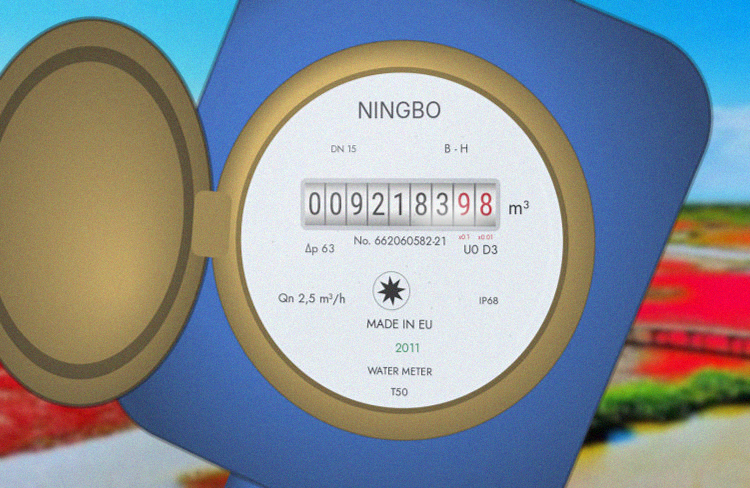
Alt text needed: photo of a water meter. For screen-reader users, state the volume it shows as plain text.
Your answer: 92183.98 m³
